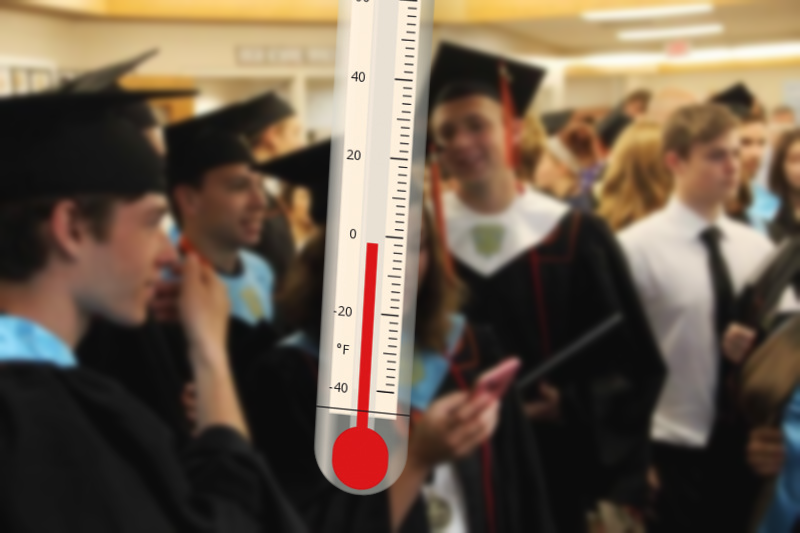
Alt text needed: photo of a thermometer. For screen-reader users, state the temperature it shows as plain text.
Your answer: -2 °F
